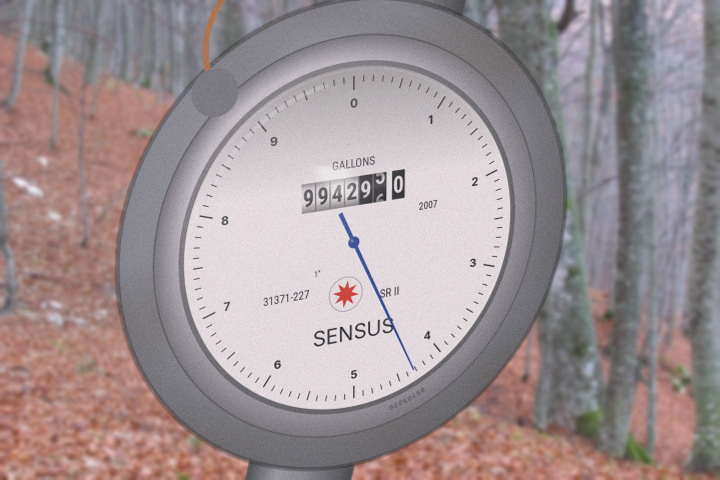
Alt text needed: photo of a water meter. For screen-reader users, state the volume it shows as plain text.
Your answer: 9942954.3 gal
